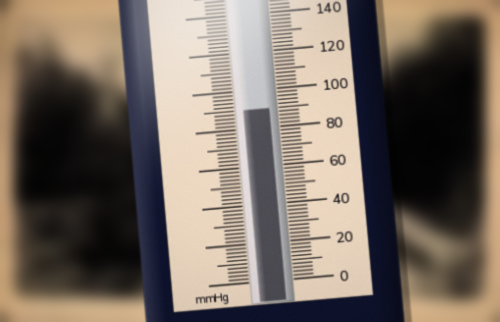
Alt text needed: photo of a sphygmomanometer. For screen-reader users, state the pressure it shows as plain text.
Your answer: 90 mmHg
